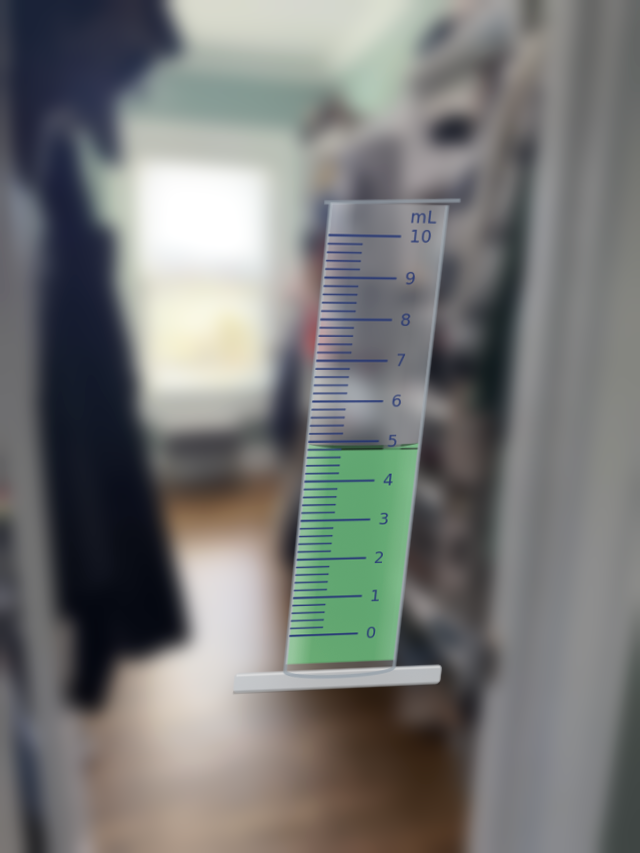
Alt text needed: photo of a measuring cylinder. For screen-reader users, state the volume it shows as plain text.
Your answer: 4.8 mL
